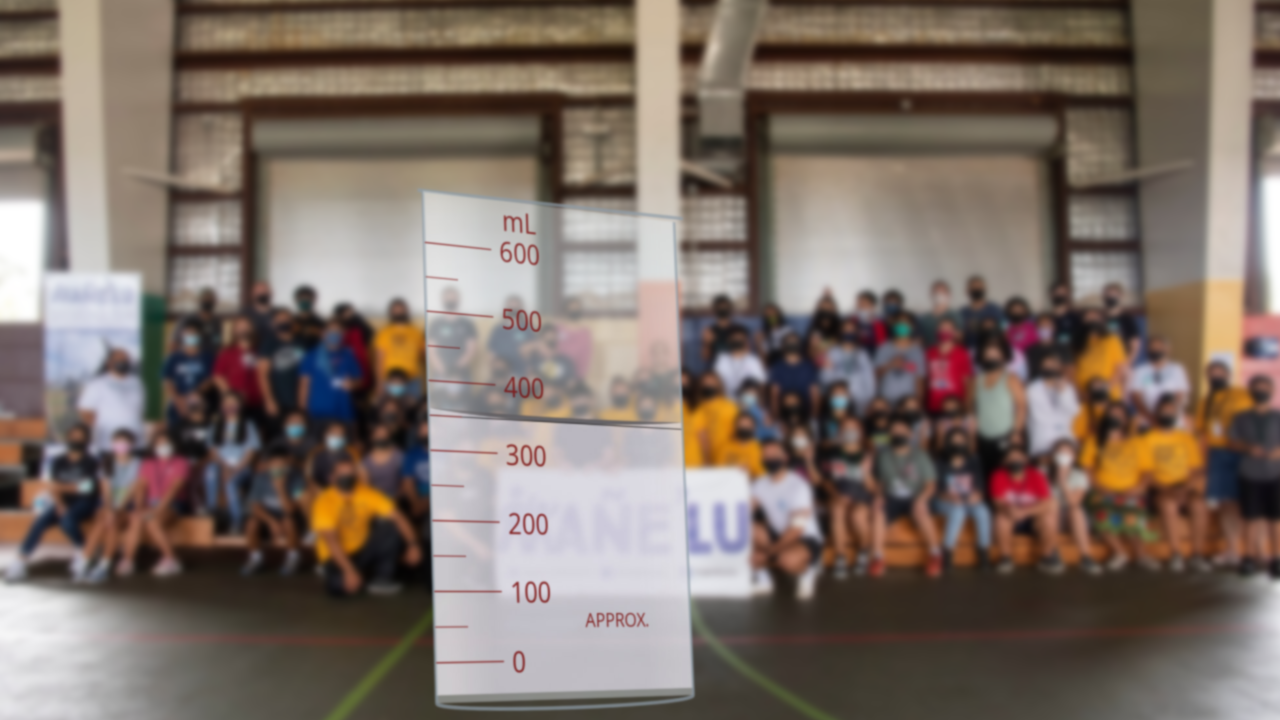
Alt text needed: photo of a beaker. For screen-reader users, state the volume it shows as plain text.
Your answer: 350 mL
